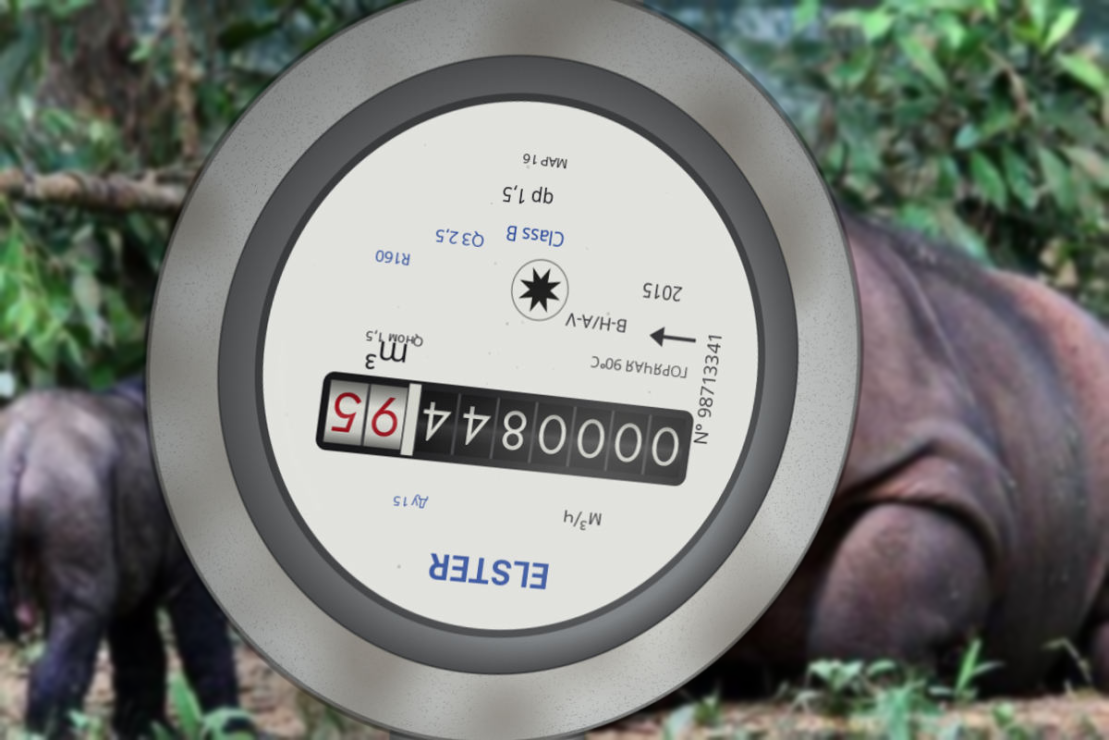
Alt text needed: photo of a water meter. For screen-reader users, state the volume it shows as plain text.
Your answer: 844.95 m³
